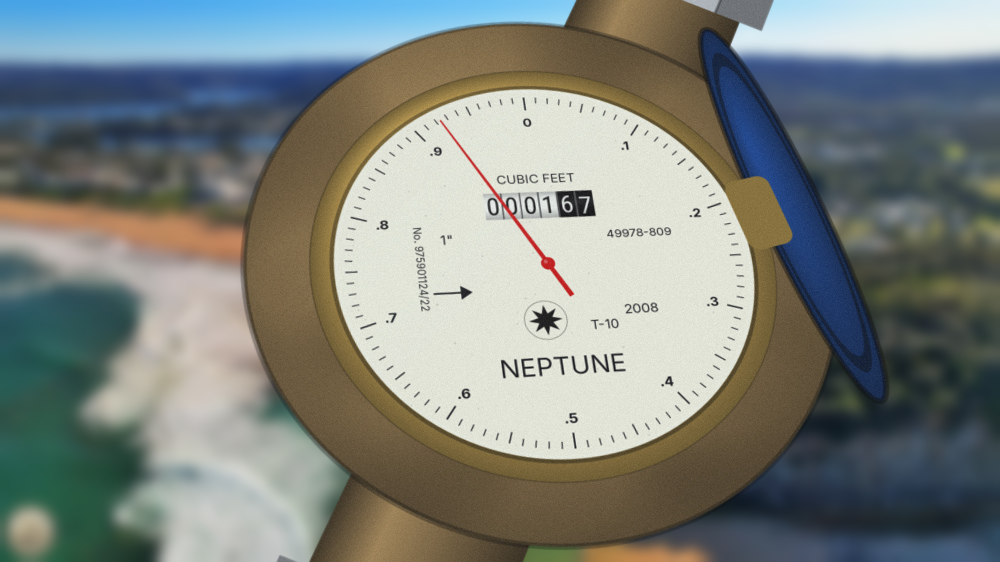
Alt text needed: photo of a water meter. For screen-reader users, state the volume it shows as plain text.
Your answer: 166.92 ft³
